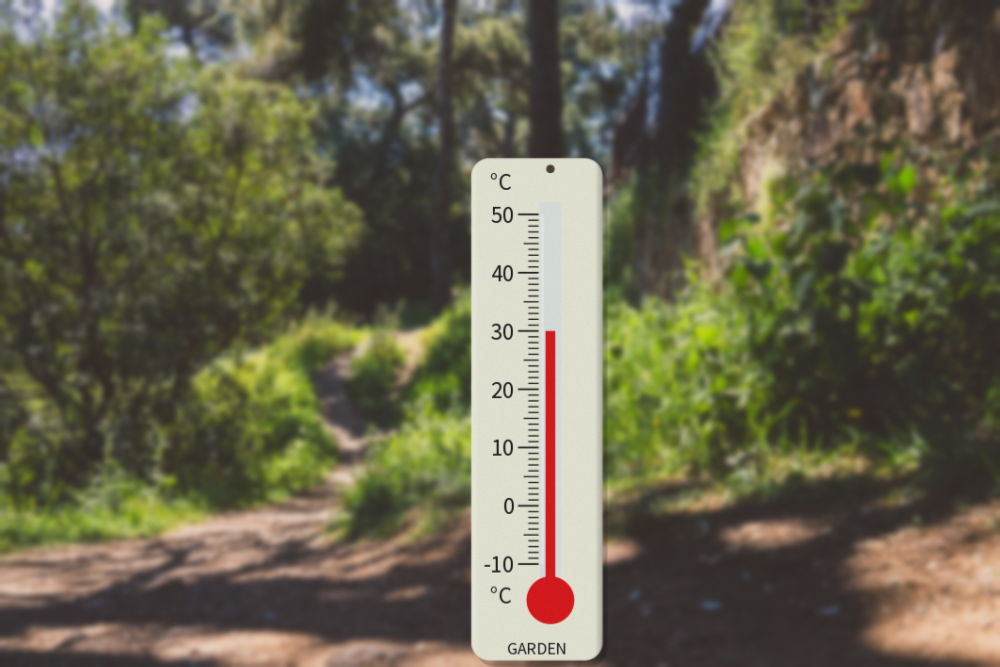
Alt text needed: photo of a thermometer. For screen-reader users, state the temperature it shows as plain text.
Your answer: 30 °C
